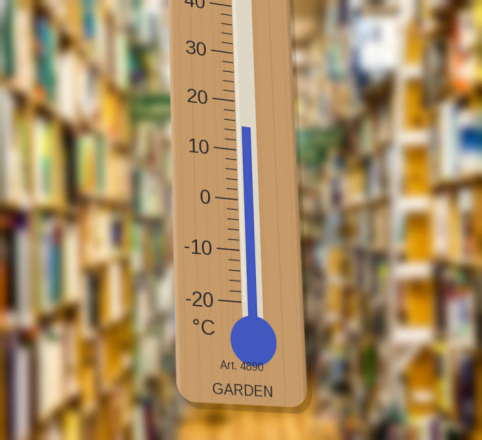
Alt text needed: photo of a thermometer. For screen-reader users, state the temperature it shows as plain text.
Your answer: 15 °C
